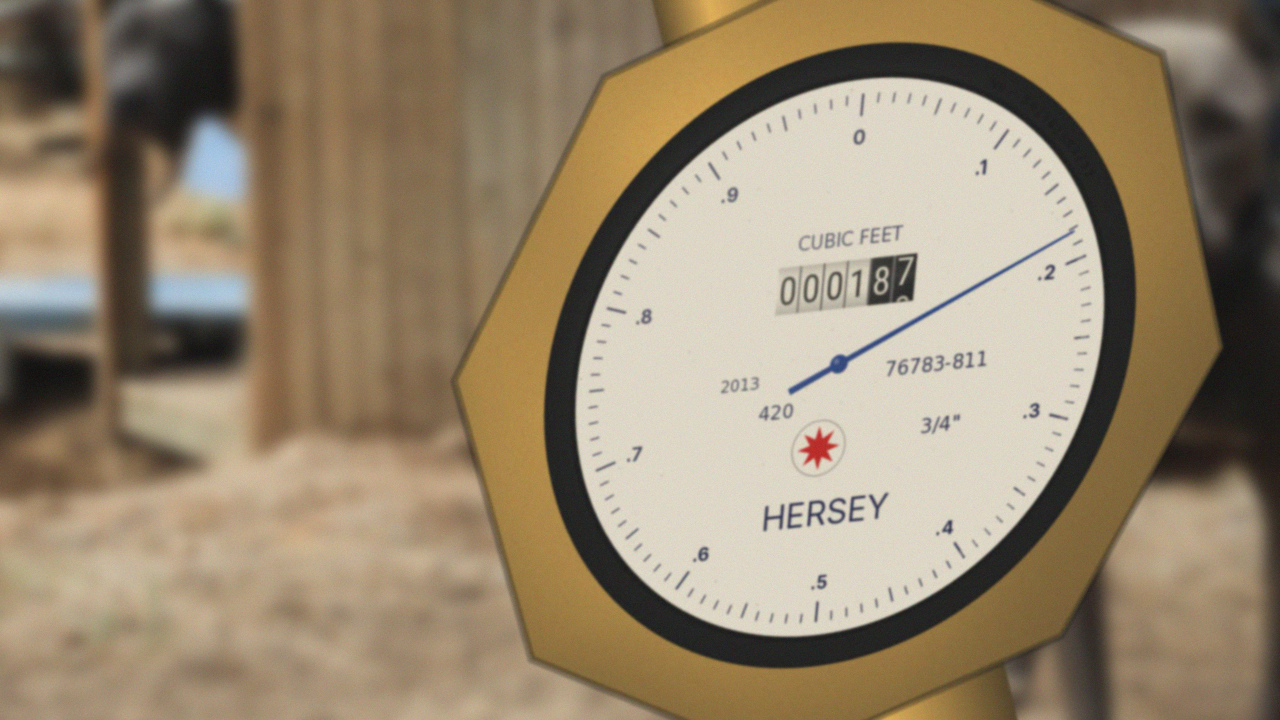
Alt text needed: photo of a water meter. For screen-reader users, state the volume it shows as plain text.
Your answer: 187.18 ft³
